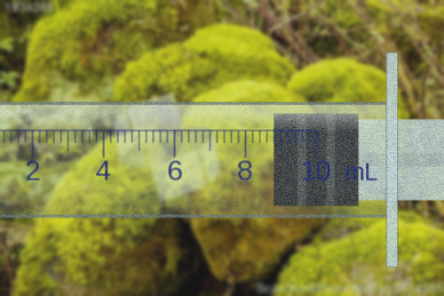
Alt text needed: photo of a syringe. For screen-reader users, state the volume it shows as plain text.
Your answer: 8.8 mL
